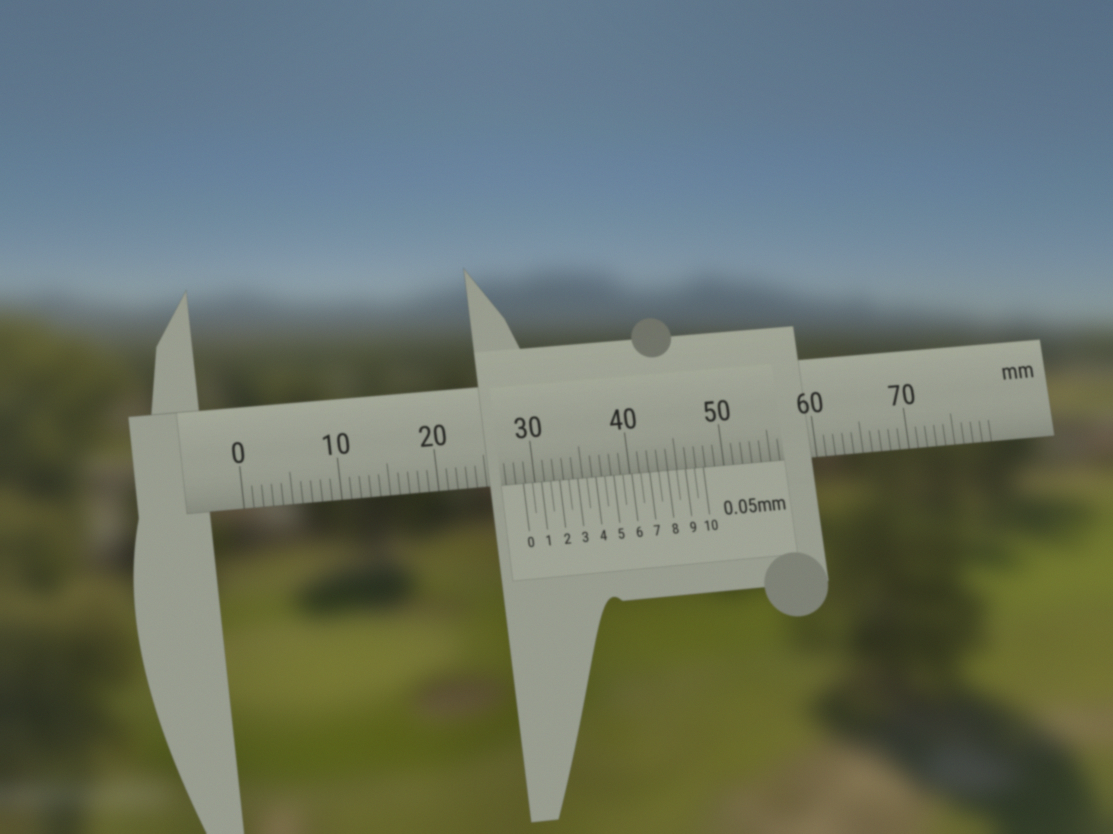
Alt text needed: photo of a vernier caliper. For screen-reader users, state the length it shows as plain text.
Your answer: 28.8 mm
